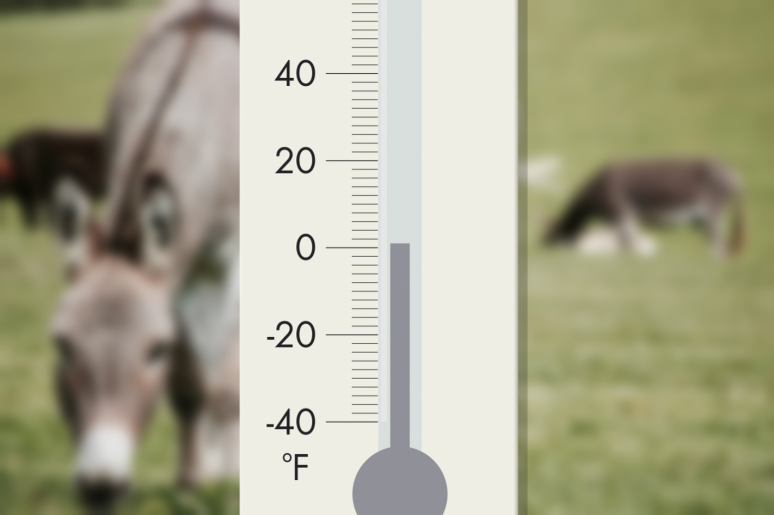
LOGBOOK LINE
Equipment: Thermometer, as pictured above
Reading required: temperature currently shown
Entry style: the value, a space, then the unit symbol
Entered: 1 °F
